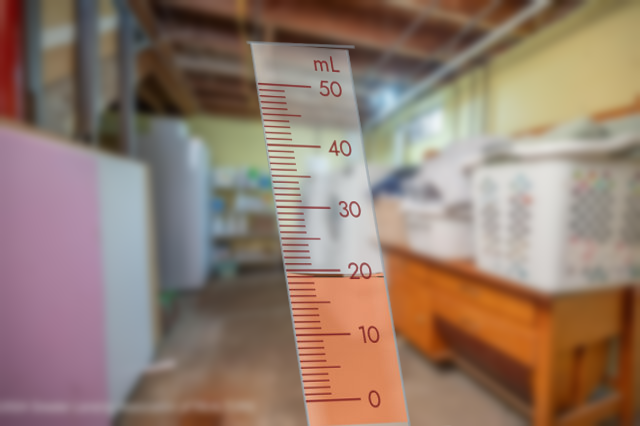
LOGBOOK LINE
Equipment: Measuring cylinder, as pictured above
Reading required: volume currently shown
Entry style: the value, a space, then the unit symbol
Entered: 19 mL
